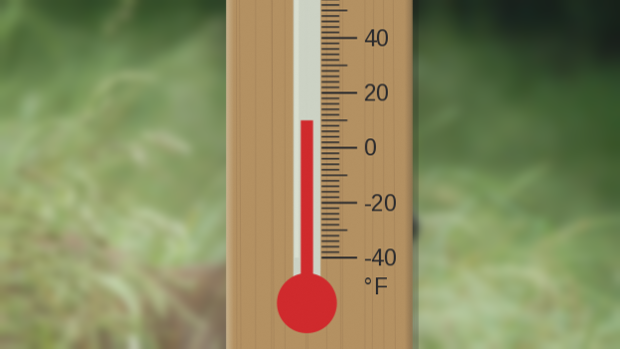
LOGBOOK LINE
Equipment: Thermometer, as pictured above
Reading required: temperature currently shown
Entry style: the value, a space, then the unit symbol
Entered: 10 °F
